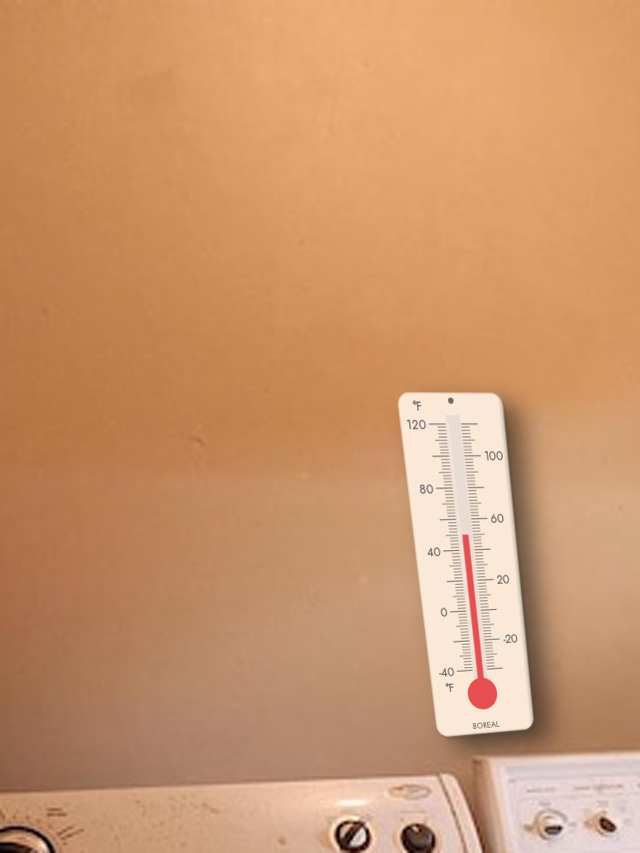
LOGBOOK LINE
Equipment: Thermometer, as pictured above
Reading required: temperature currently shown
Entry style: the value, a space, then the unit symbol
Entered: 50 °F
